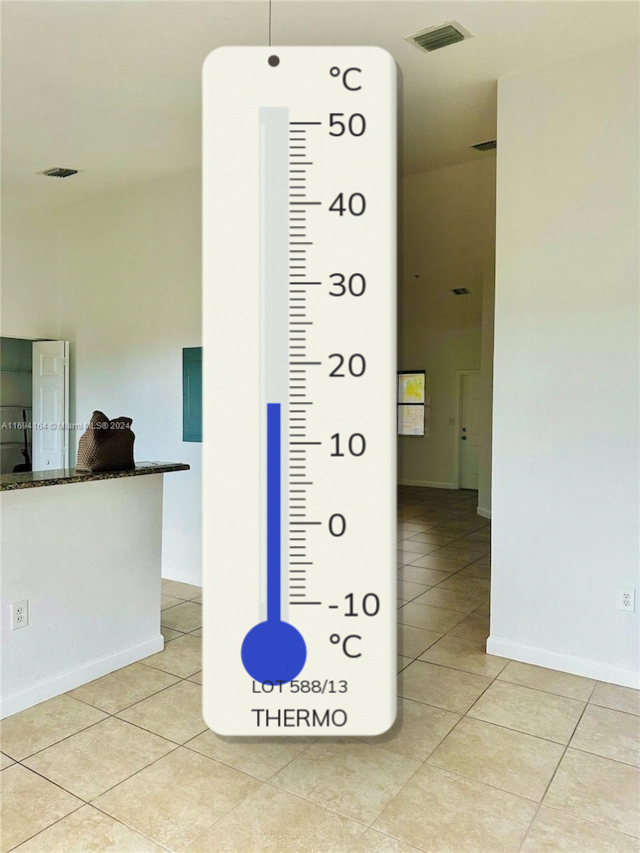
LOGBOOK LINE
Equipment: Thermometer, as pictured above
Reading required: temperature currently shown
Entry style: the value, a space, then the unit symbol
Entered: 15 °C
